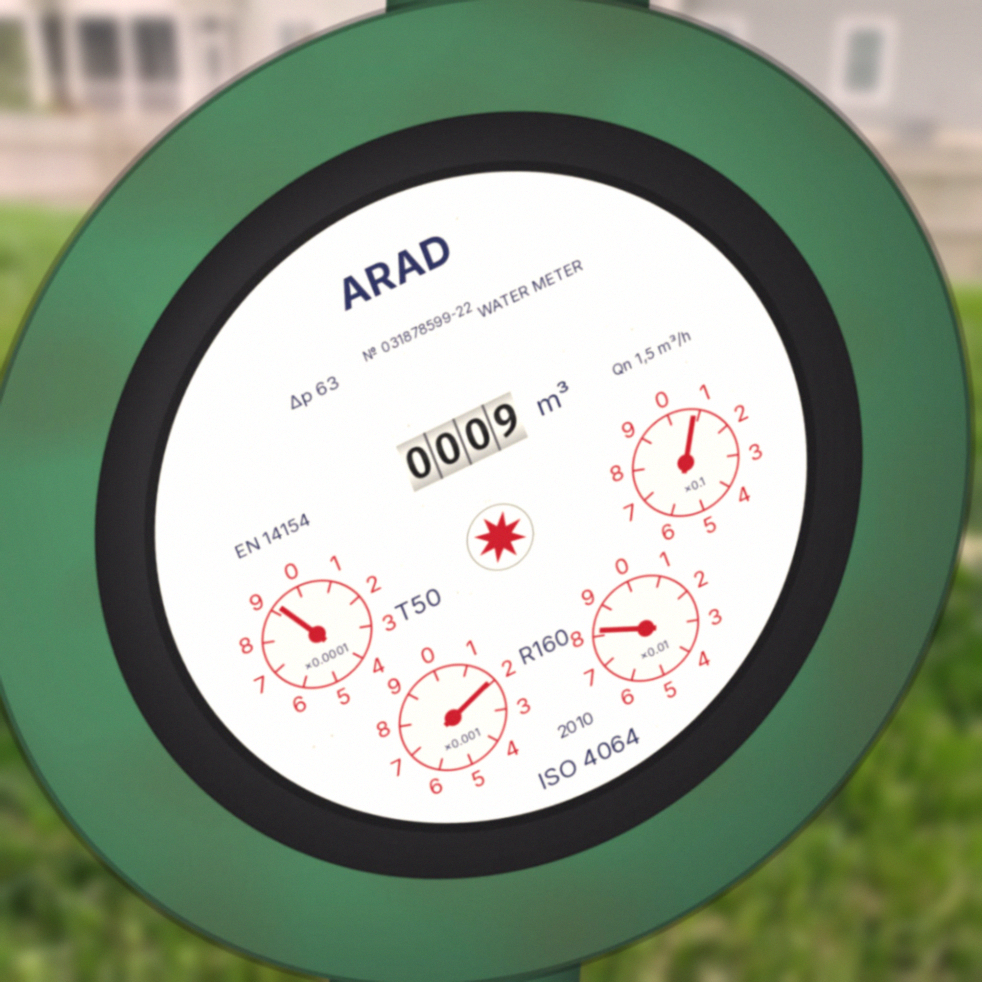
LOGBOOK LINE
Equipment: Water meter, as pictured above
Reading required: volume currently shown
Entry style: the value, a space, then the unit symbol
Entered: 9.0819 m³
